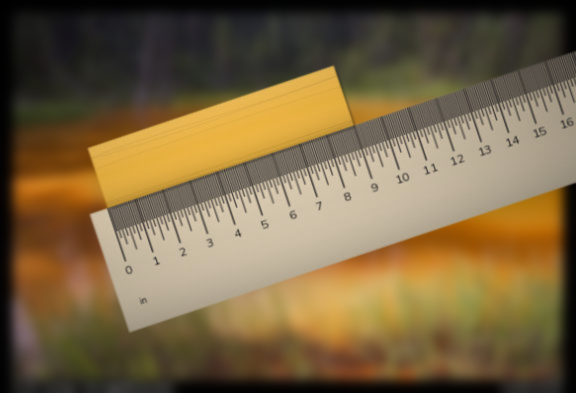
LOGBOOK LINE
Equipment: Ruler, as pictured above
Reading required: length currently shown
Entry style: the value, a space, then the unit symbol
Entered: 9 in
